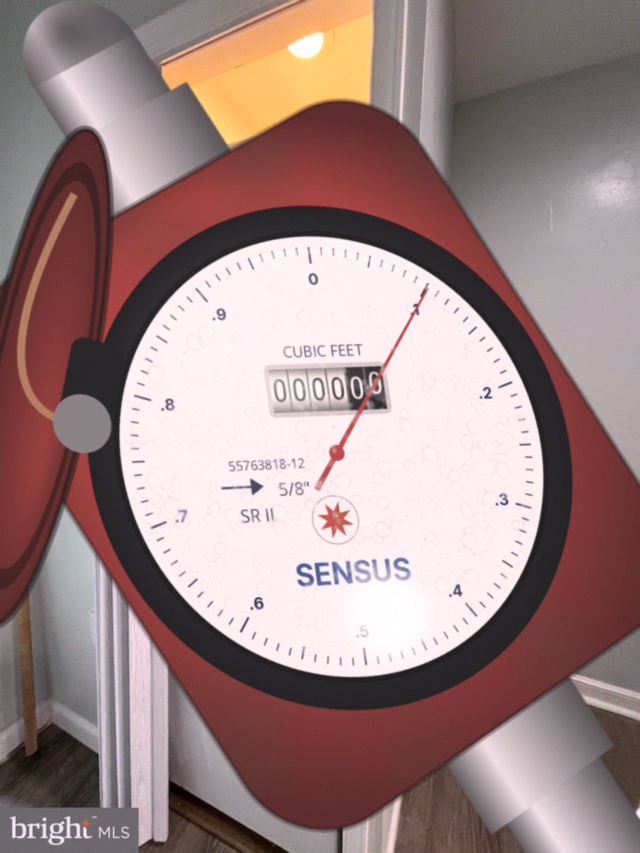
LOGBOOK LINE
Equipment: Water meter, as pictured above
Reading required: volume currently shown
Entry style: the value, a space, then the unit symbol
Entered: 0.10 ft³
